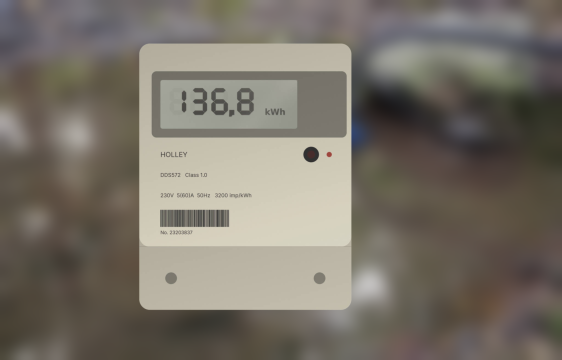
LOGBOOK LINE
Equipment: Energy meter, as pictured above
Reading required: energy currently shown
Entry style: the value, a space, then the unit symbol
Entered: 136.8 kWh
